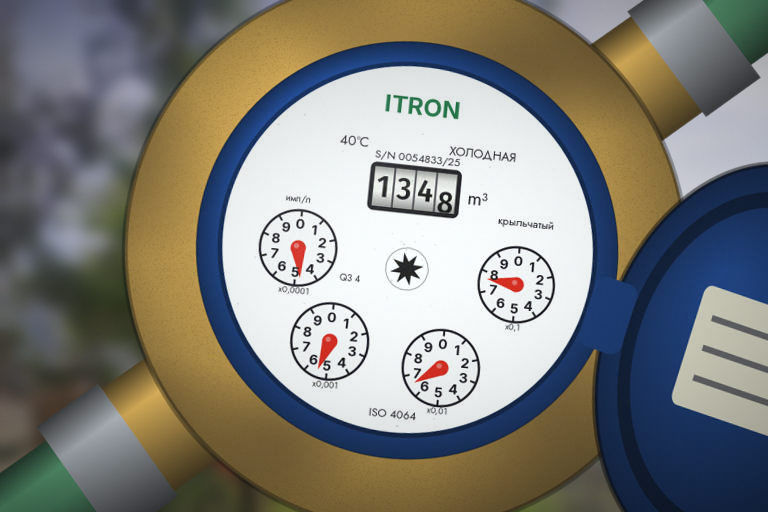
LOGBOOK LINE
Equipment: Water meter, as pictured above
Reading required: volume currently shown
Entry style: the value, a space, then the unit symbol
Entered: 1347.7654 m³
